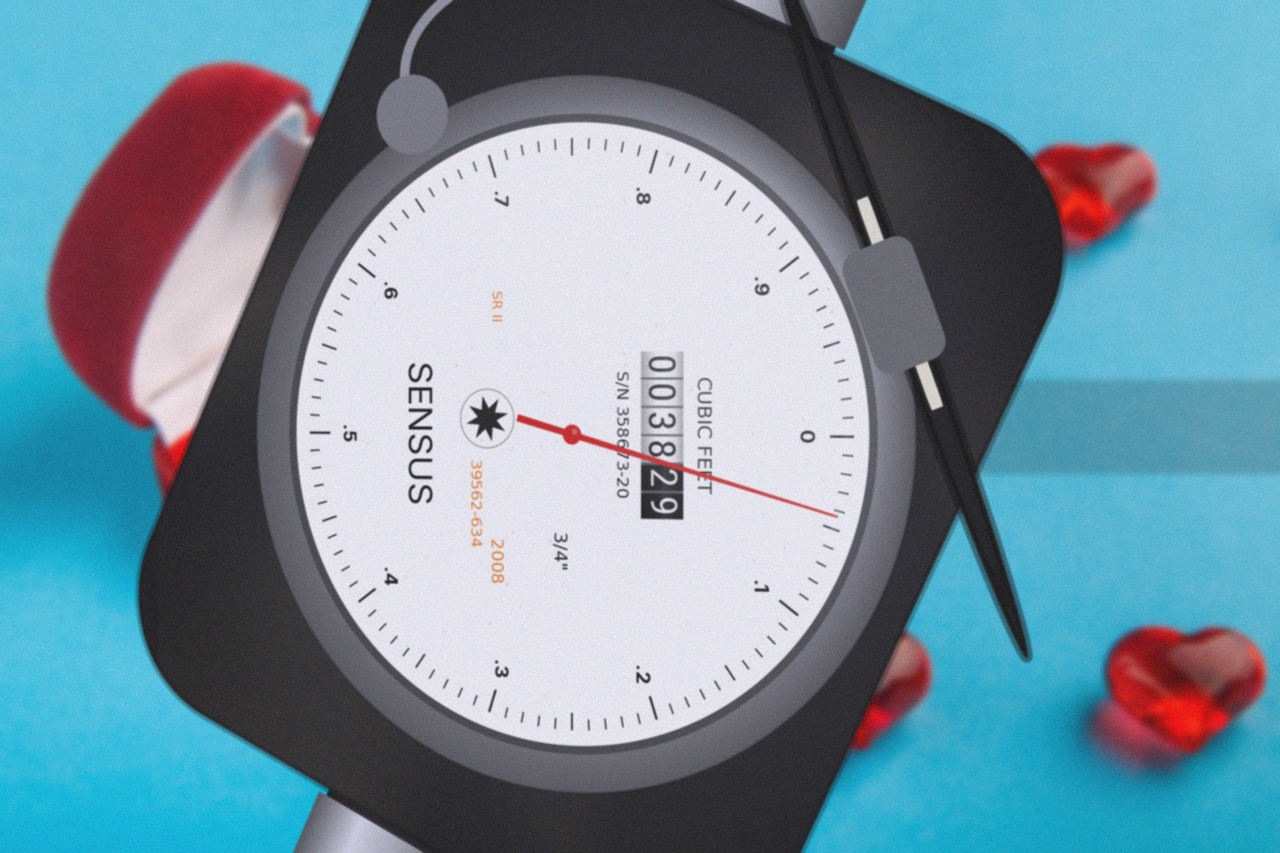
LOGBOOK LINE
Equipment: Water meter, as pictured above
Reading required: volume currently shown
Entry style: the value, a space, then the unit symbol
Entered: 3829.04 ft³
